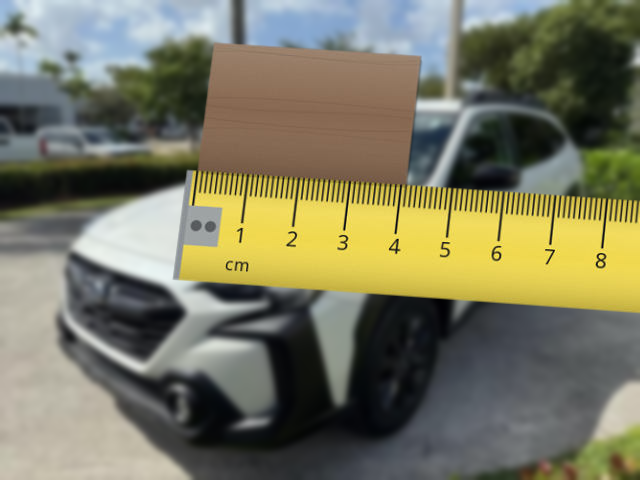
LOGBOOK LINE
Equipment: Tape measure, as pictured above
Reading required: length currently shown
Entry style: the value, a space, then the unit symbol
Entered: 4.1 cm
